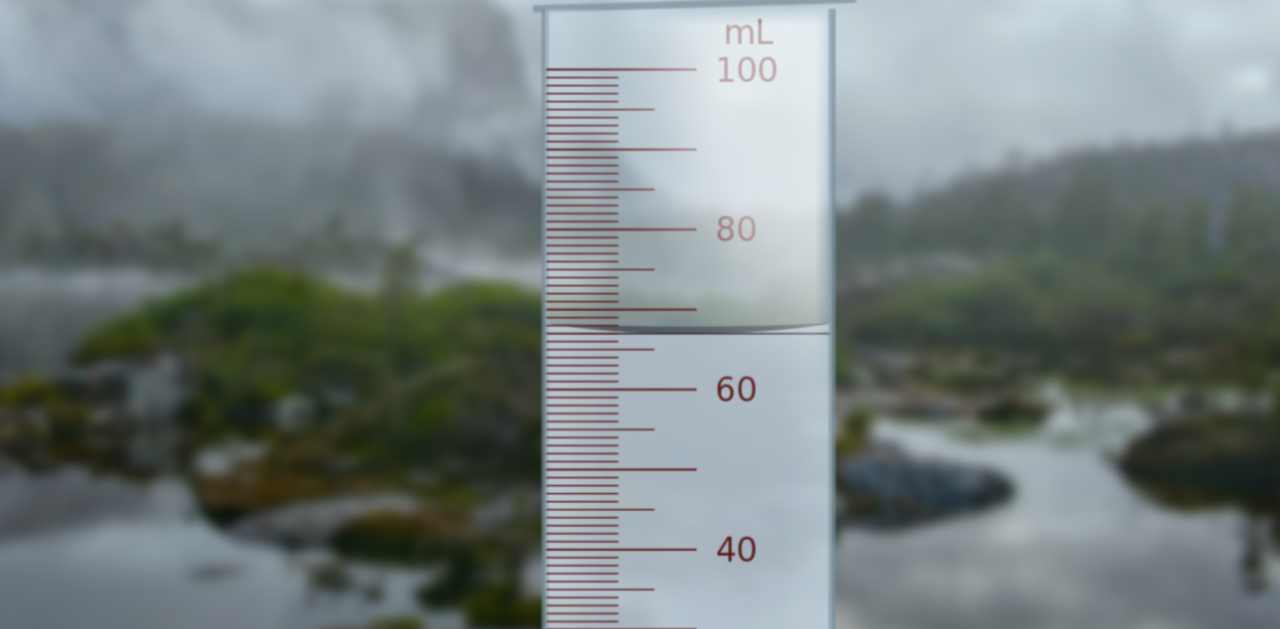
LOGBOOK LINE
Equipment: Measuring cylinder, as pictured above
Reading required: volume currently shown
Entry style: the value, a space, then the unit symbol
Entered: 67 mL
